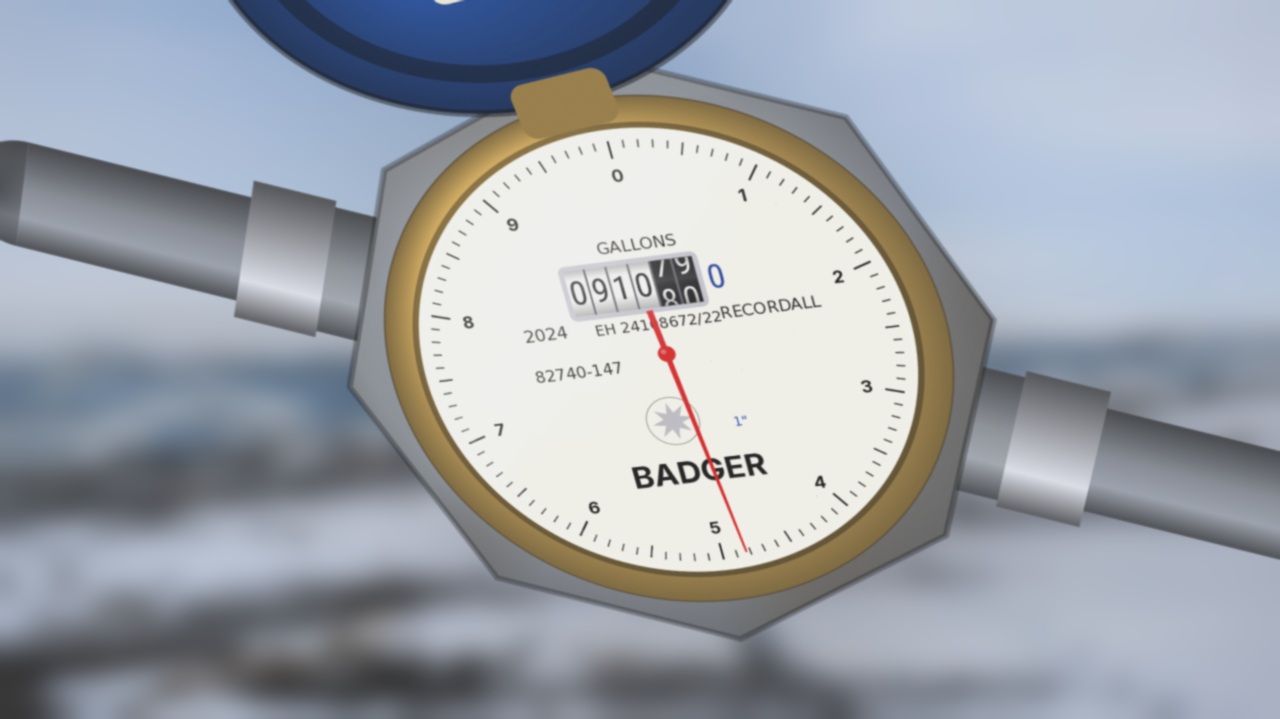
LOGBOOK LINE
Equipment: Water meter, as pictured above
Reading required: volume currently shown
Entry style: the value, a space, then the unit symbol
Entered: 910794.8 gal
